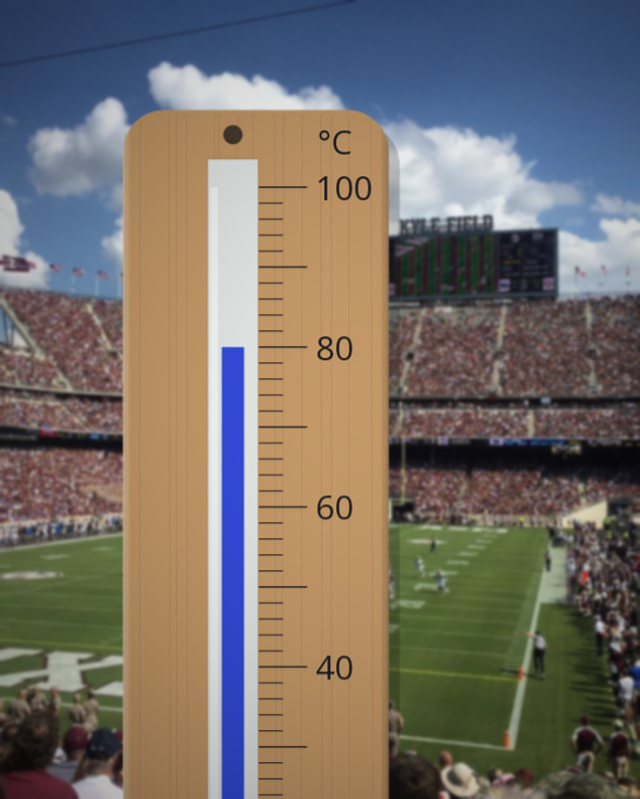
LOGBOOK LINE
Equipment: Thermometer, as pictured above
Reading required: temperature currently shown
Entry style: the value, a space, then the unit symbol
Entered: 80 °C
